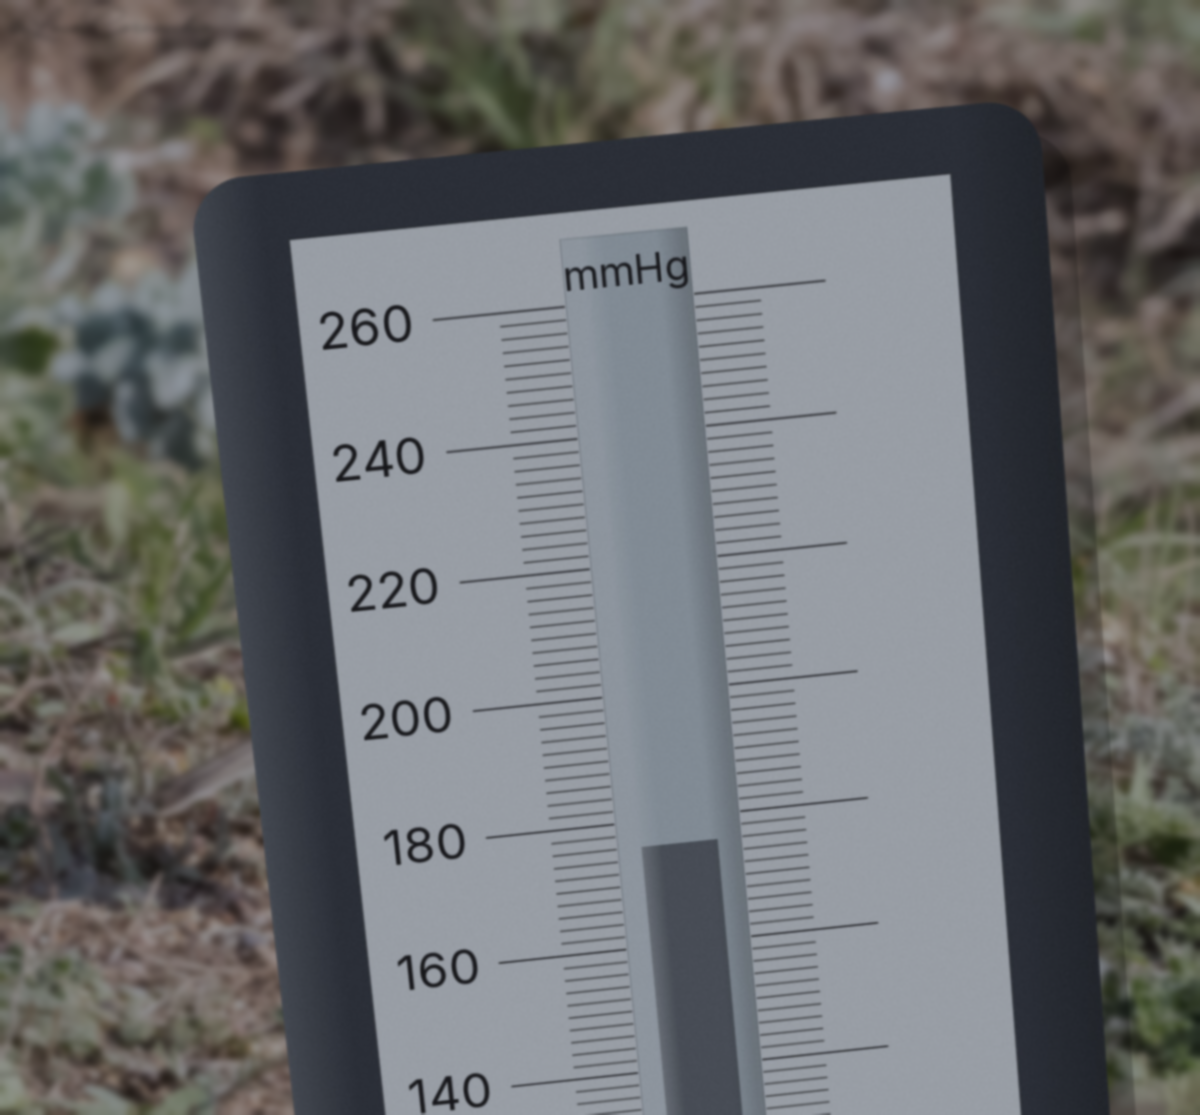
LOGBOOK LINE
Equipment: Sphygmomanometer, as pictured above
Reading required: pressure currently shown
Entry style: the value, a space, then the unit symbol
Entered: 176 mmHg
